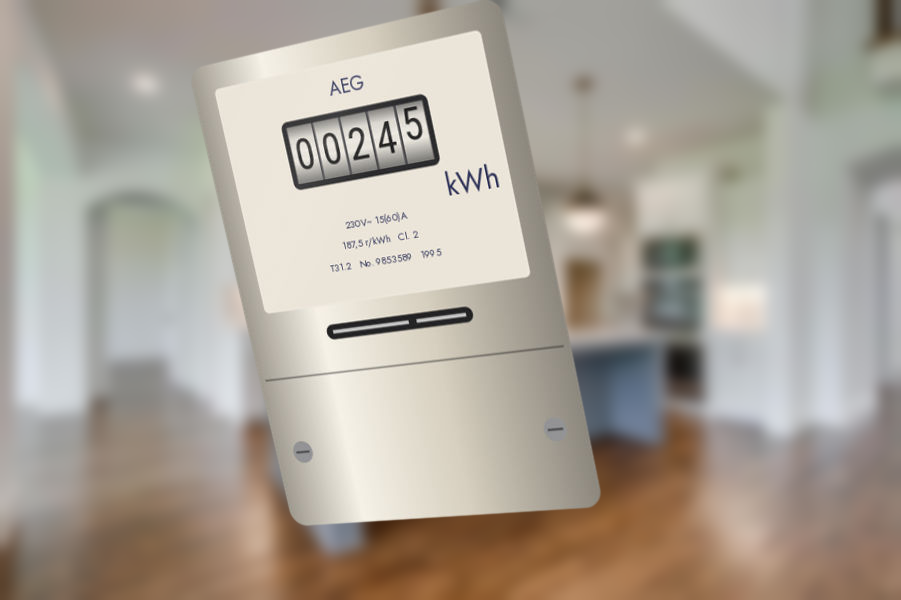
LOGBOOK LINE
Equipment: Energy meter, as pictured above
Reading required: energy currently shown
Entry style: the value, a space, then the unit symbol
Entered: 245 kWh
